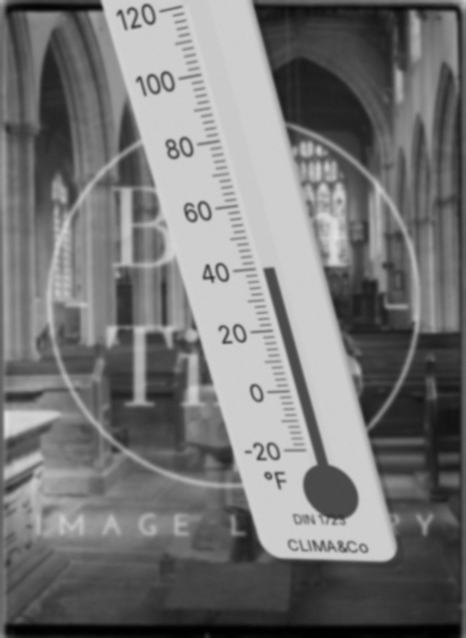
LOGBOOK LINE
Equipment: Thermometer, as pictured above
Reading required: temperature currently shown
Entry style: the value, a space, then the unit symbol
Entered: 40 °F
